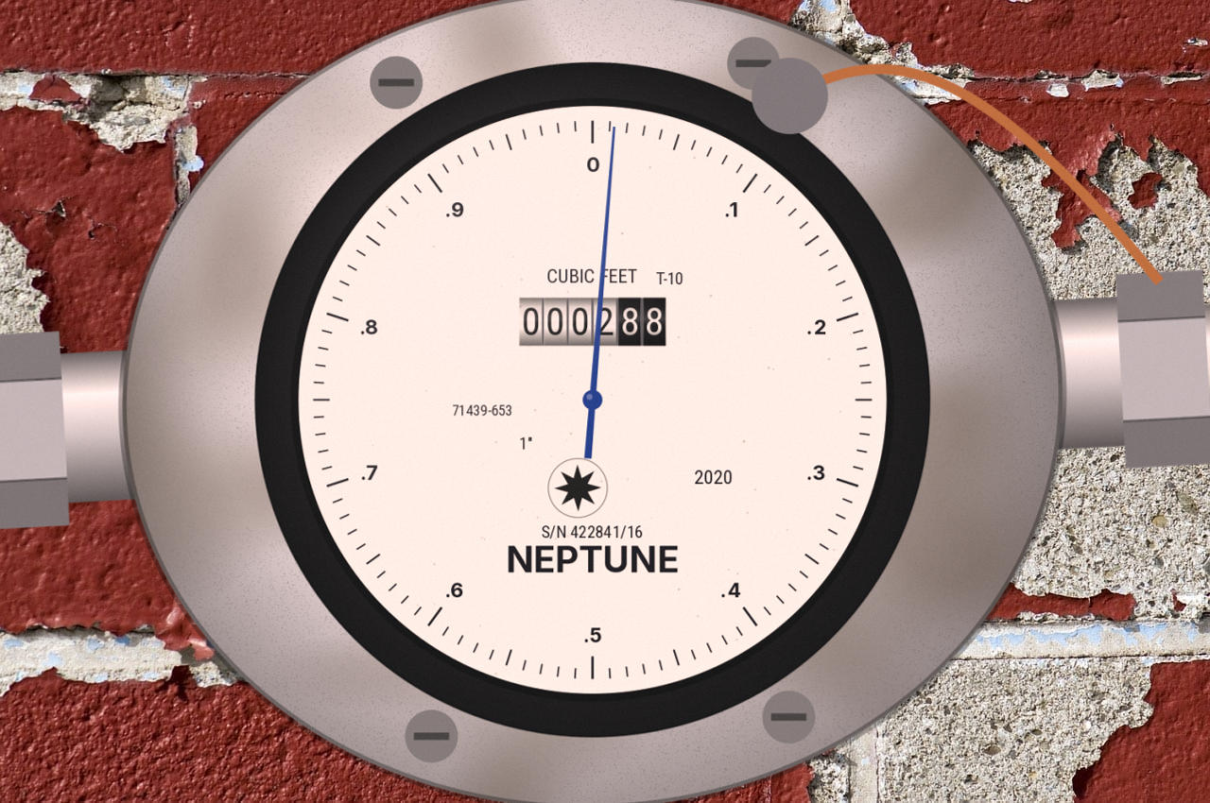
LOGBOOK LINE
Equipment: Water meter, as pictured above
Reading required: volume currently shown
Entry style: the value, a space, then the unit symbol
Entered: 288.01 ft³
